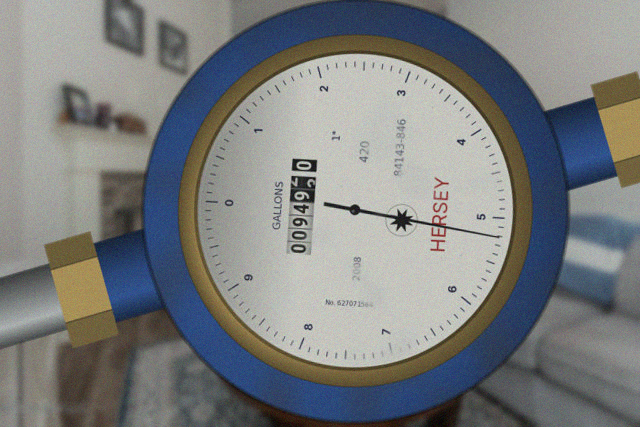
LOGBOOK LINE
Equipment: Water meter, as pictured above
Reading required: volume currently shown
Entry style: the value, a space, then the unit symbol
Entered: 94925.2 gal
